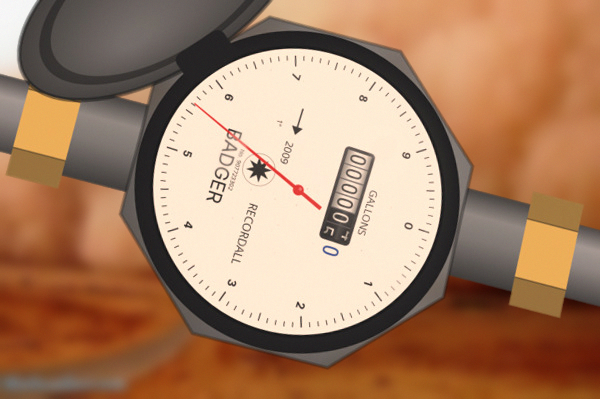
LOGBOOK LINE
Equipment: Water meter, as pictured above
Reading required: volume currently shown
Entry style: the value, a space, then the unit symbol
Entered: 45.6 gal
